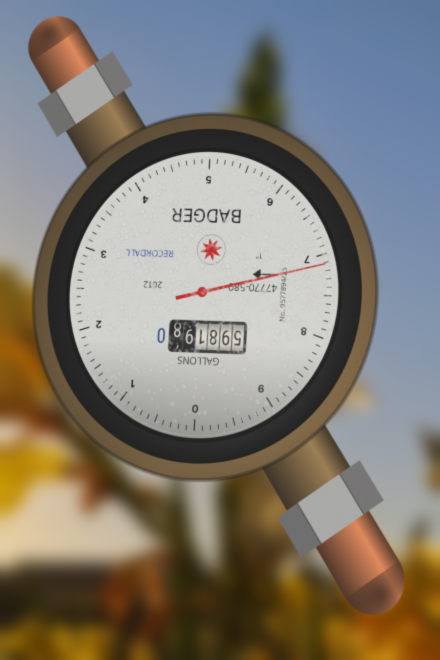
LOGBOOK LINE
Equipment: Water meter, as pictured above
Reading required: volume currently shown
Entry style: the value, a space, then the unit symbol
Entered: 5981977.1 gal
